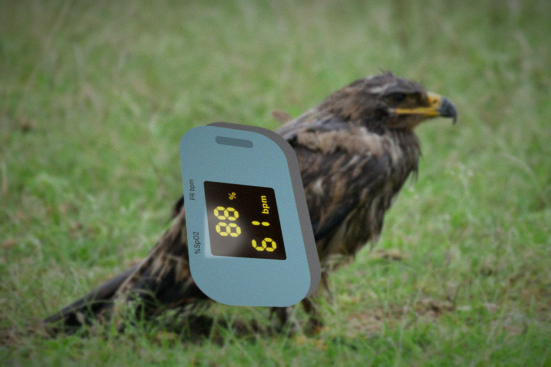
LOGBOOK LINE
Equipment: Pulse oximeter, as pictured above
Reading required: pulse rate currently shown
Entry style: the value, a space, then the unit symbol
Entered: 61 bpm
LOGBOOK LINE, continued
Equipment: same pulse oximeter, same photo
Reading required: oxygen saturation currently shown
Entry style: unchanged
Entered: 88 %
